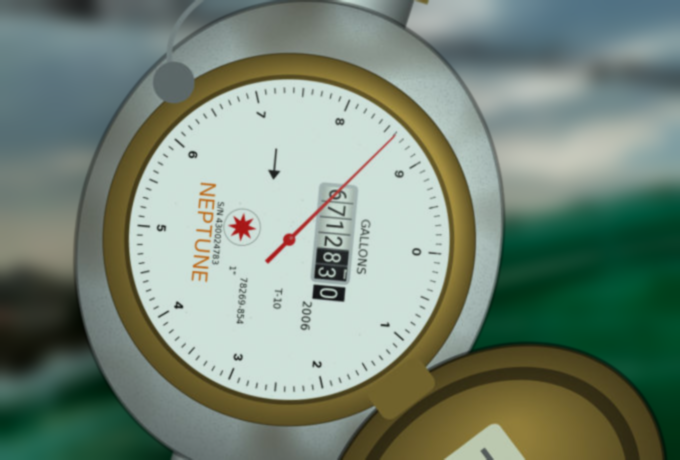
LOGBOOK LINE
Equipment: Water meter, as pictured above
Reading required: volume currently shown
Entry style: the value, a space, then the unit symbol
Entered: 6712828.6 gal
